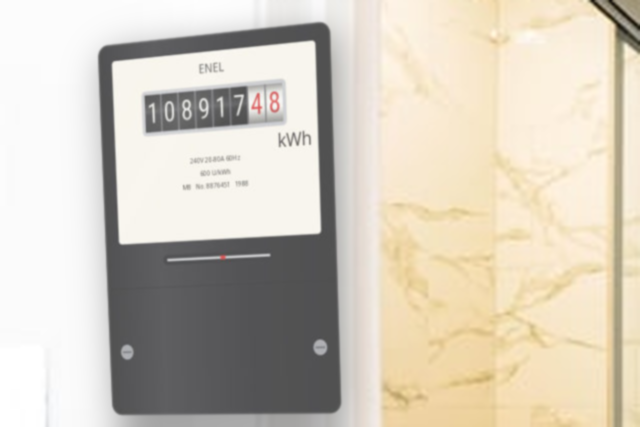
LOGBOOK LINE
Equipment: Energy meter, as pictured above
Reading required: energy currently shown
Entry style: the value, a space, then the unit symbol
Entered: 108917.48 kWh
